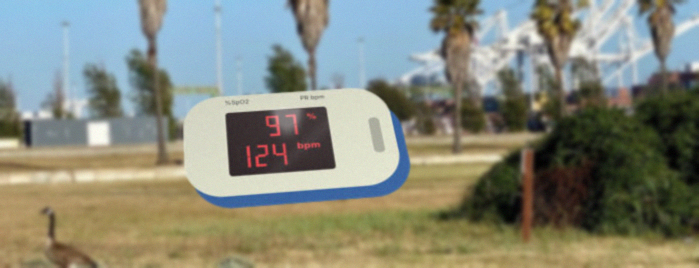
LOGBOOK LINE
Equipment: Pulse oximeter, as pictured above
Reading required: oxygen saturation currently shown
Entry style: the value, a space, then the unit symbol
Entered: 97 %
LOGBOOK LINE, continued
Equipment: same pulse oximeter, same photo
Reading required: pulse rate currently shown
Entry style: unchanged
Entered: 124 bpm
